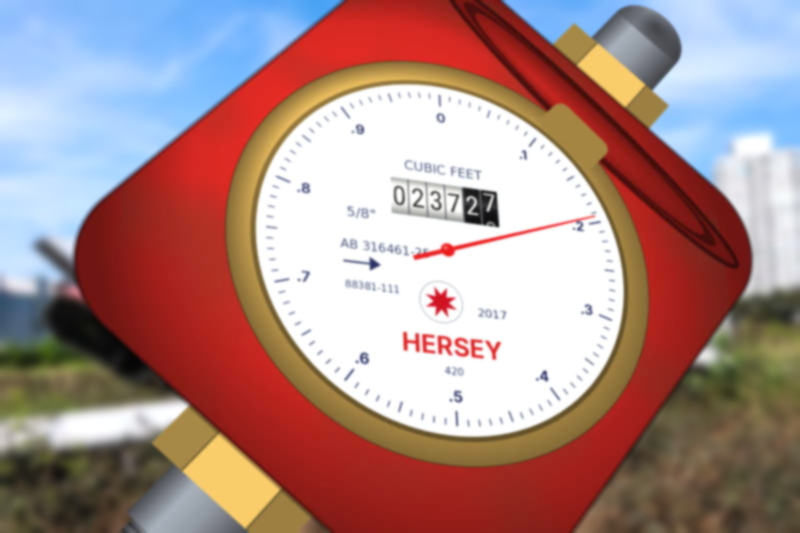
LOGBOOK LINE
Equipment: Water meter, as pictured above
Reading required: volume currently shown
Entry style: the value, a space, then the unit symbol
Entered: 23727.19 ft³
